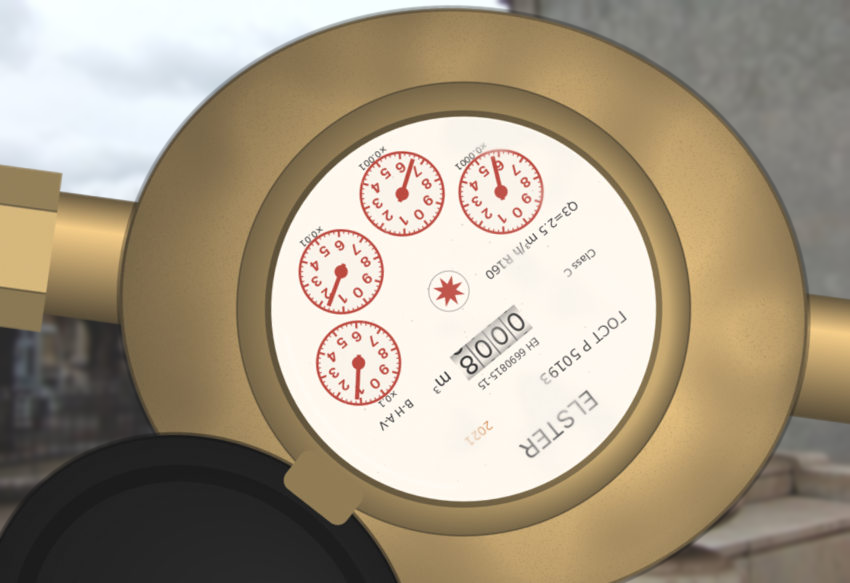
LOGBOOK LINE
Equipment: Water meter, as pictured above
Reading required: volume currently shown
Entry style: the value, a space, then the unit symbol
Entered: 8.1165 m³
